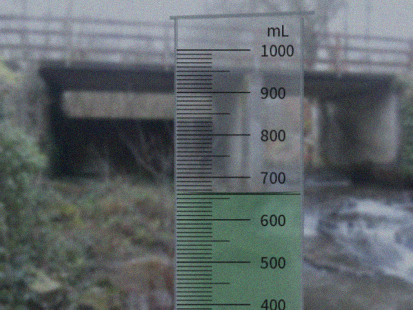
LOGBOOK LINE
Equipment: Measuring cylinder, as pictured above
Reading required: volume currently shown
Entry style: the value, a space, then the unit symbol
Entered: 660 mL
